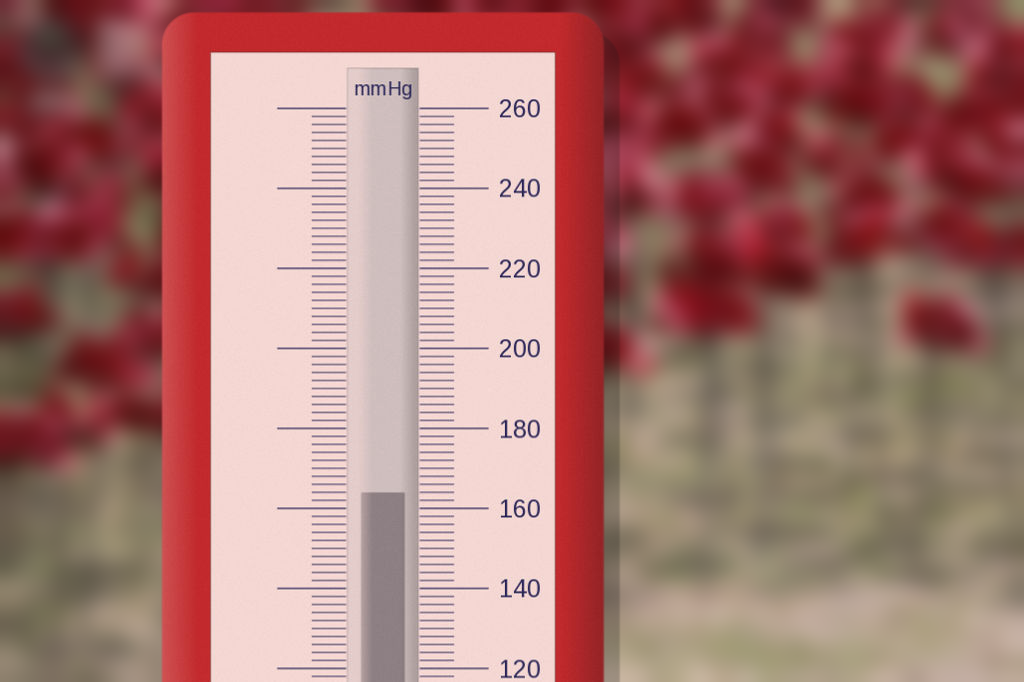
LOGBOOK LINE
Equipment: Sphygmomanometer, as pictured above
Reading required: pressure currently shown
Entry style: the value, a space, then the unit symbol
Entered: 164 mmHg
